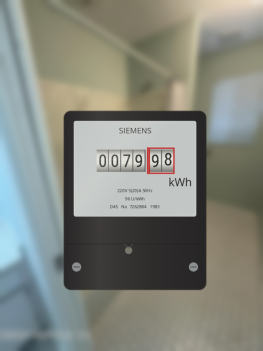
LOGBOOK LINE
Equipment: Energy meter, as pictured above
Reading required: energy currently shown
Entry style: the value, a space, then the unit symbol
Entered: 79.98 kWh
